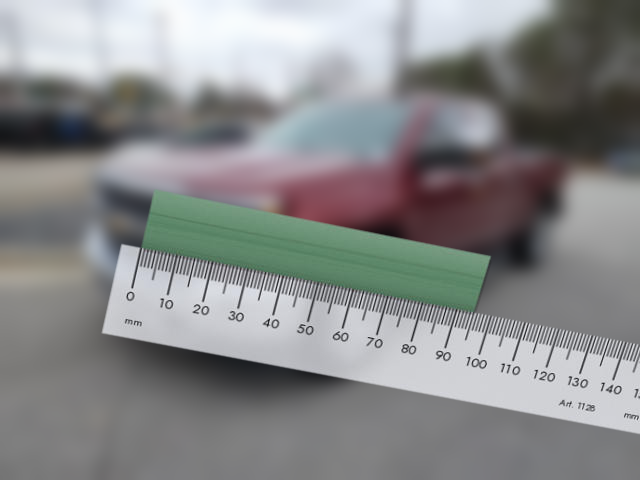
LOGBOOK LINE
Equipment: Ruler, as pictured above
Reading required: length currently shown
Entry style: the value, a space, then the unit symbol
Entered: 95 mm
